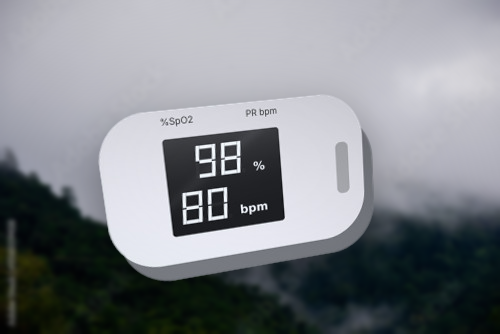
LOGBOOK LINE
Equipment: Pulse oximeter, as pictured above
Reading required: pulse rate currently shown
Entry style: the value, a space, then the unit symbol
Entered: 80 bpm
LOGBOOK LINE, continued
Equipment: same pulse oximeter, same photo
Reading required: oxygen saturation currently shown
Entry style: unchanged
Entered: 98 %
